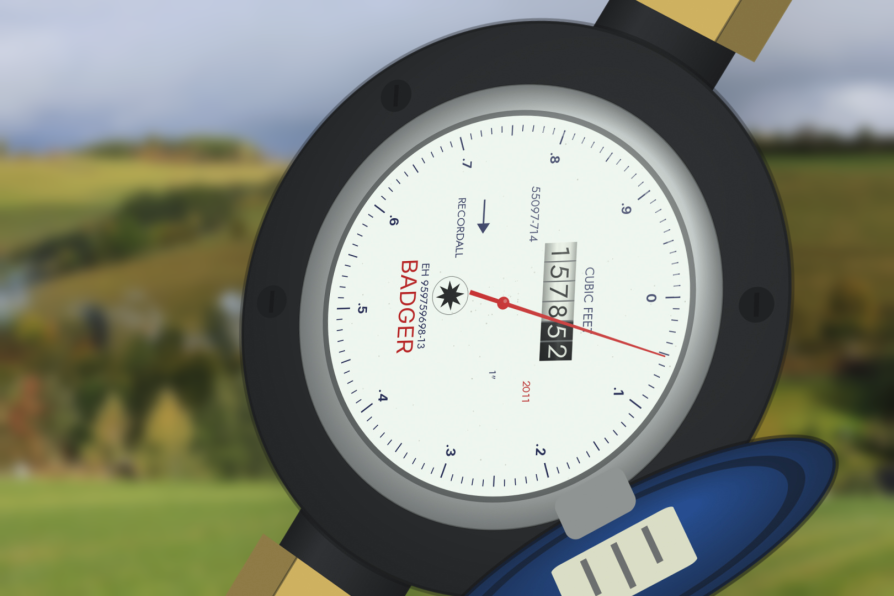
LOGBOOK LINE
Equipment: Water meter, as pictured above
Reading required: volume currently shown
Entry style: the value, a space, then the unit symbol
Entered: 157852.05 ft³
